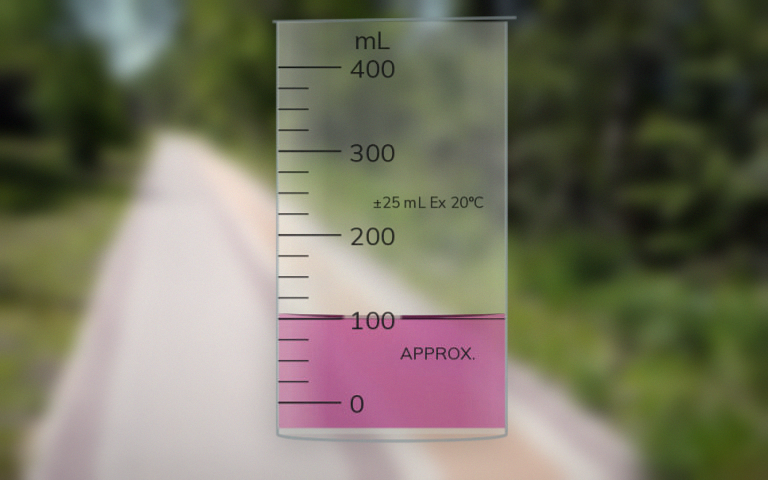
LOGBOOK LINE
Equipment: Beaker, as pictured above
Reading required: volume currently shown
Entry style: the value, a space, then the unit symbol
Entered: 100 mL
